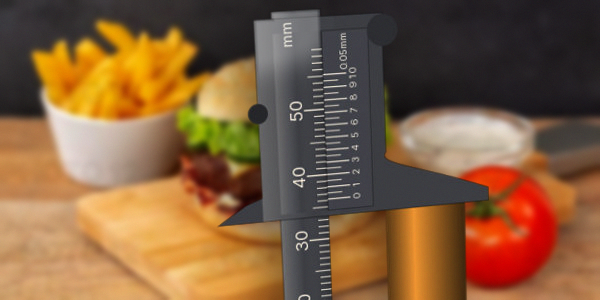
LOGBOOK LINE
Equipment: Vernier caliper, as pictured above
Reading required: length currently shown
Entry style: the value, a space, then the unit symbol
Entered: 36.2 mm
